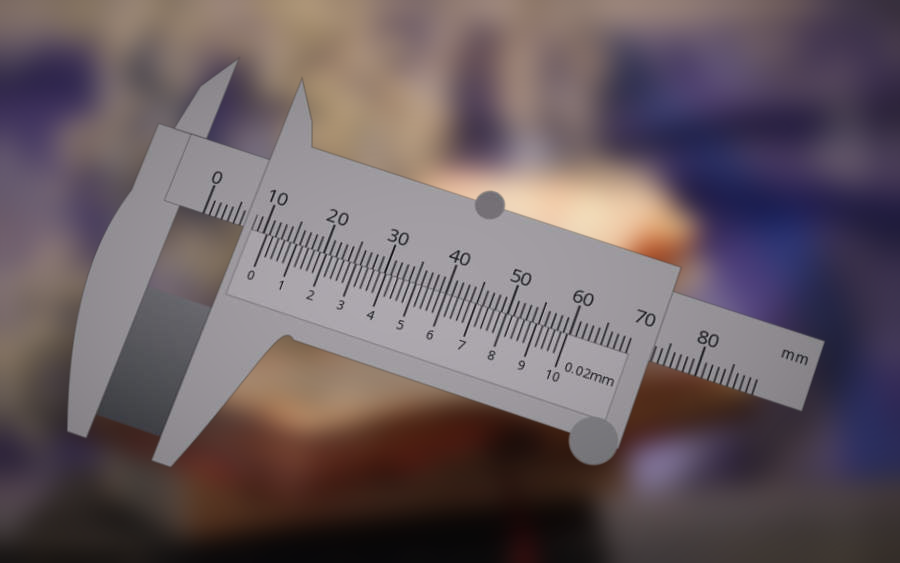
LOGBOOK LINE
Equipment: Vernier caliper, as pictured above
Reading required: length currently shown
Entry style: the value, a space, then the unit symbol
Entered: 10.6 mm
